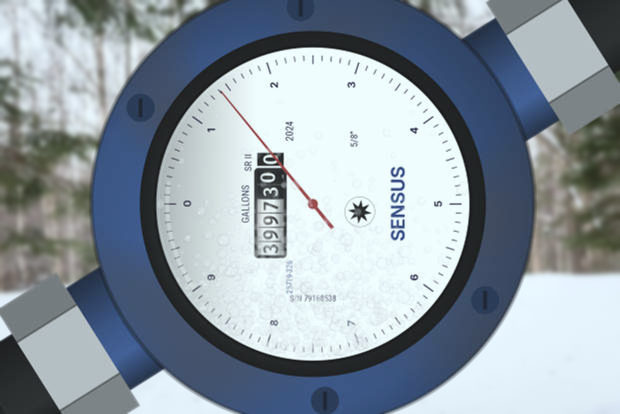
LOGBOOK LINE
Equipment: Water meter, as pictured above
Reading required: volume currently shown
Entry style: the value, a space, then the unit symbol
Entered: 3997301.4 gal
